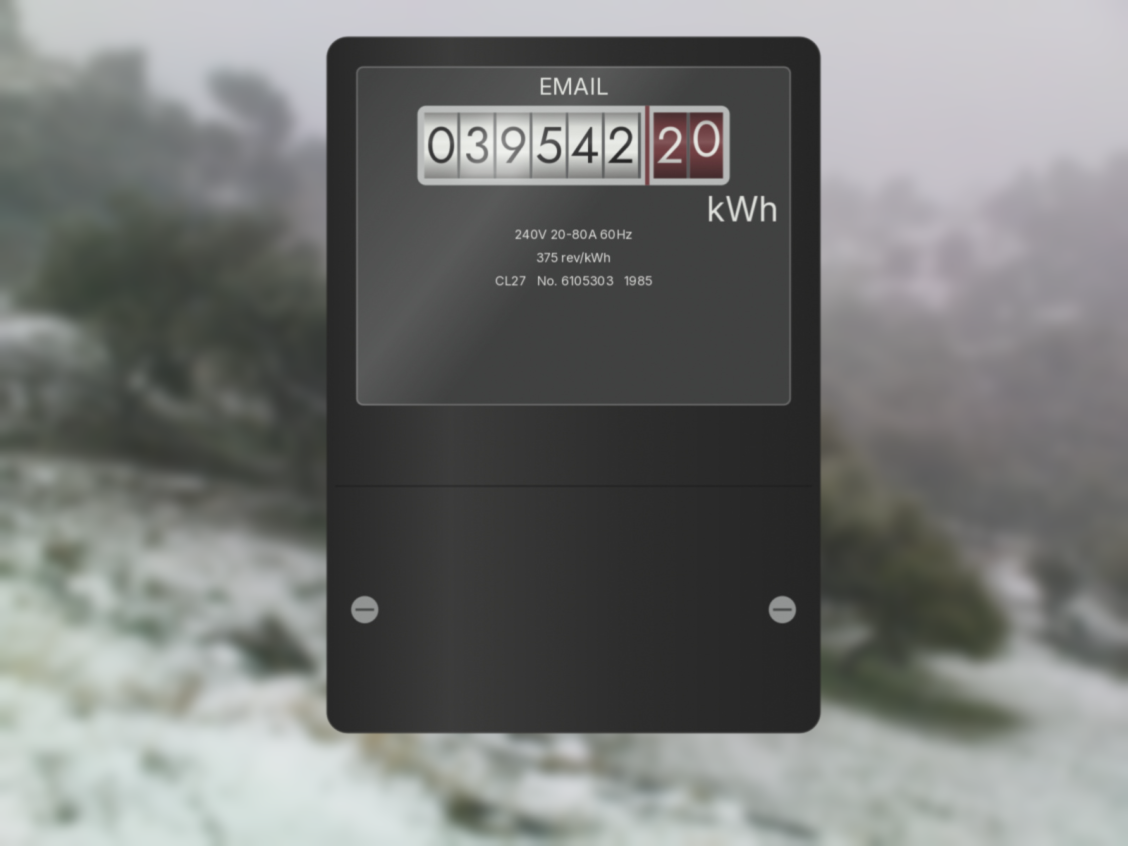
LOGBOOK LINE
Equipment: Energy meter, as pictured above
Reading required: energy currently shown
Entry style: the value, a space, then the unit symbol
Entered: 39542.20 kWh
